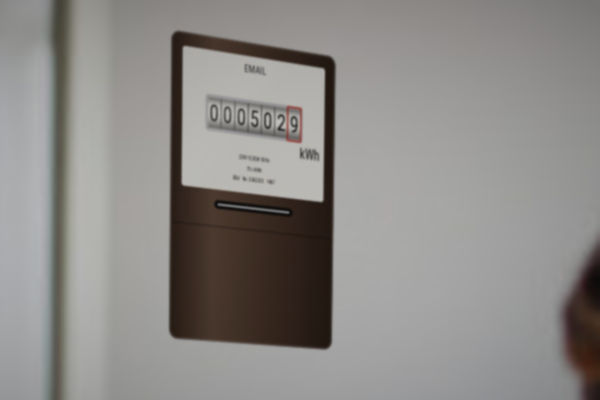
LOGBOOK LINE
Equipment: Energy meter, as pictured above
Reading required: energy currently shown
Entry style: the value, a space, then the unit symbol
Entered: 502.9 kWh
